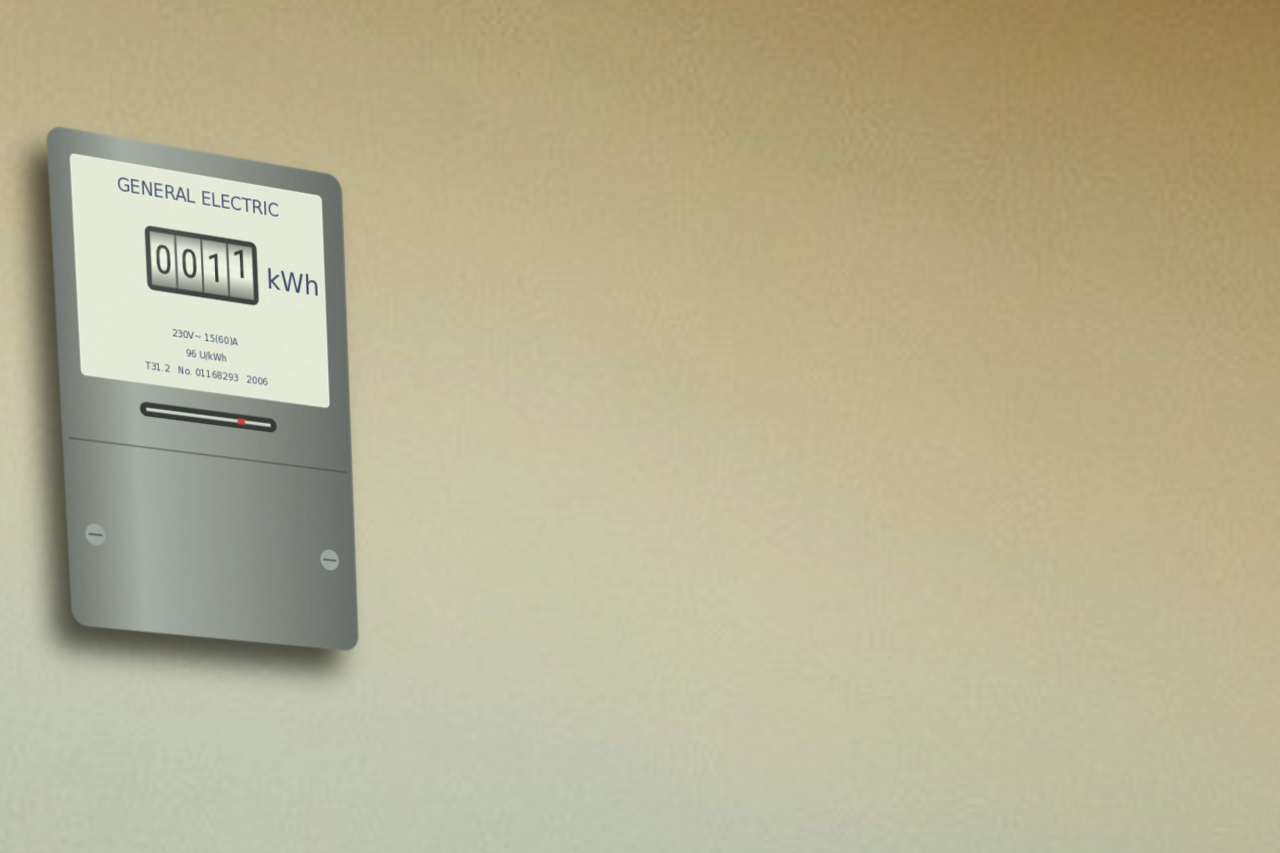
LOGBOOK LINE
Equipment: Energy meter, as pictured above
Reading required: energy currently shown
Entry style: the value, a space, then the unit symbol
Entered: 11 kWh
